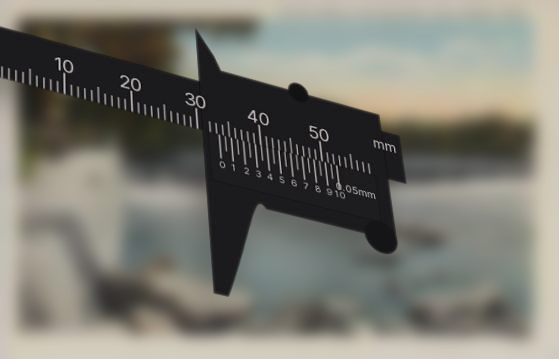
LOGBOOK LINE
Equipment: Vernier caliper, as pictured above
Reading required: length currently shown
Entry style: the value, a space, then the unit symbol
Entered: 33.4 mm
